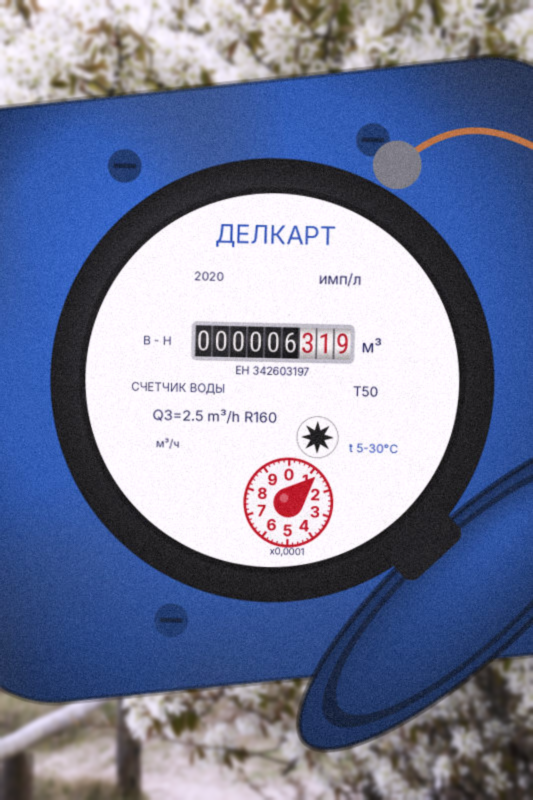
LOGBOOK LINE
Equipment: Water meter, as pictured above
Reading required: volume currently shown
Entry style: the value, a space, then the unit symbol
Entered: 6.3191 m³
